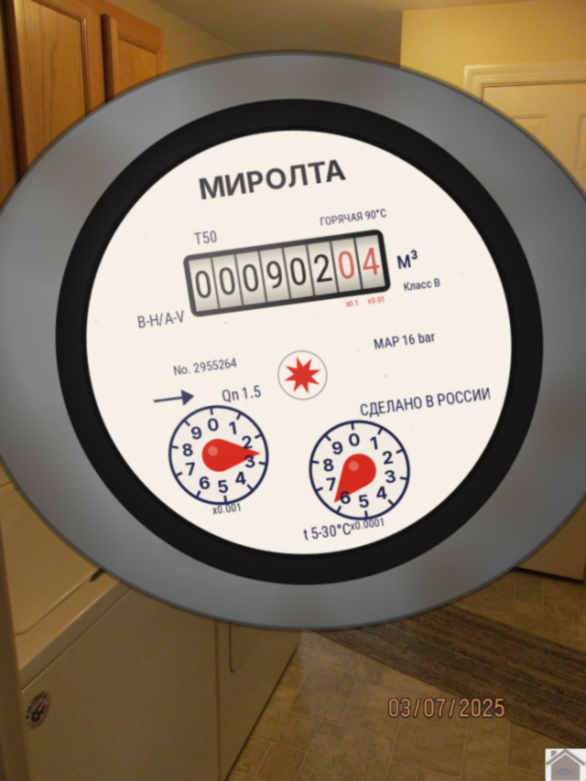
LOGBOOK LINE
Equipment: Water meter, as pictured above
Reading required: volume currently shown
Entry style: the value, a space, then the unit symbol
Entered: 902.0426 m³
